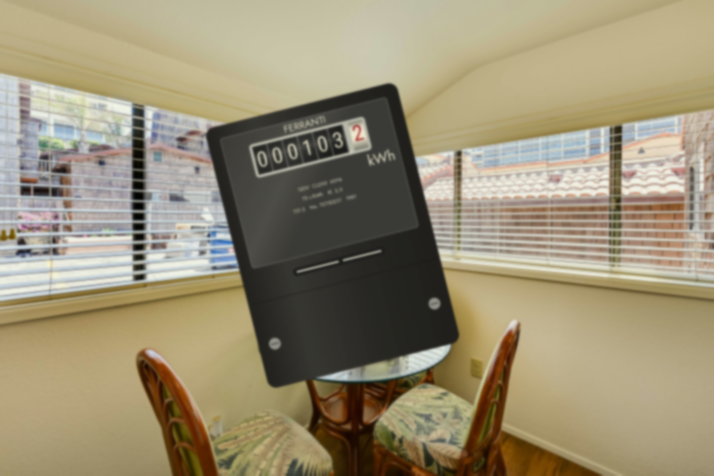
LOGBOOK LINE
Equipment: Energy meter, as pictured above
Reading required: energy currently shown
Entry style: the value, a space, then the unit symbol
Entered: 103.2 kWh
